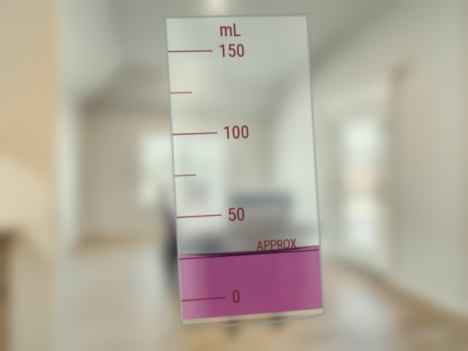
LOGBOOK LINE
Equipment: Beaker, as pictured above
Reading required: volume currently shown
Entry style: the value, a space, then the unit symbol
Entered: 25 mL
